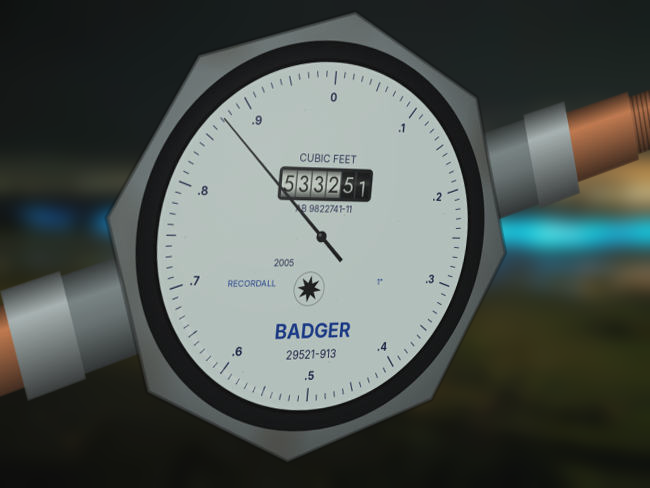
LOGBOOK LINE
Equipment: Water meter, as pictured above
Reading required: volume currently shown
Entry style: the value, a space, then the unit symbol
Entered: 533250.87 ft³
